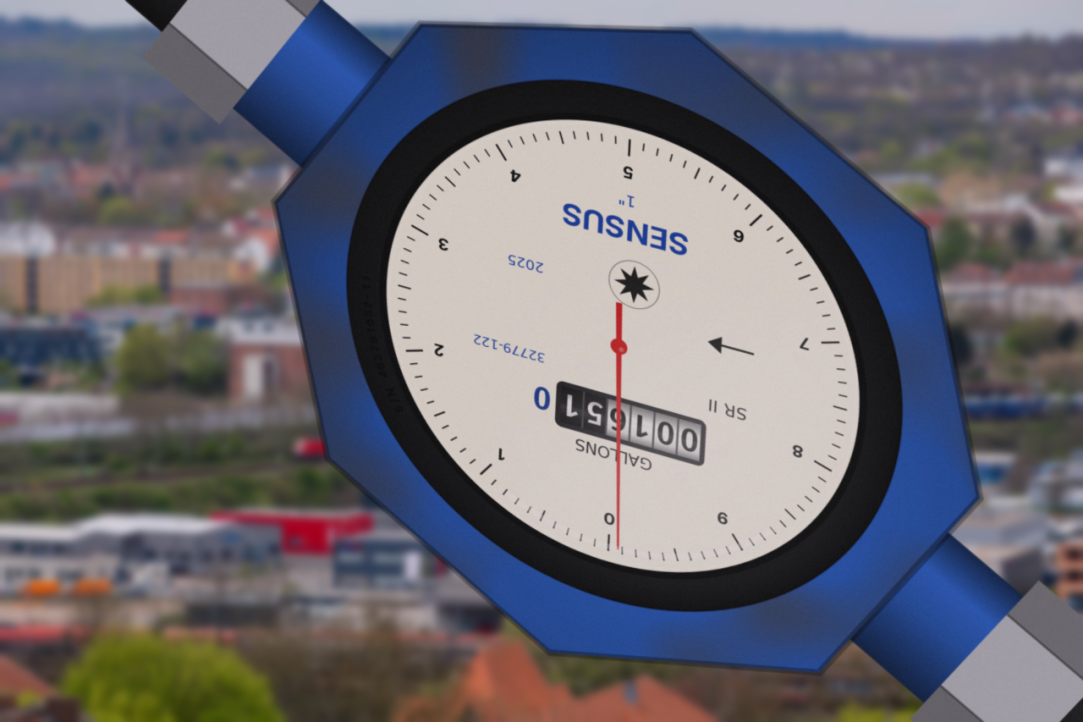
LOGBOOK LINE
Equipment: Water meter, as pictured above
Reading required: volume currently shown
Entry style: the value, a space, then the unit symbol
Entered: 16509.9 gal
